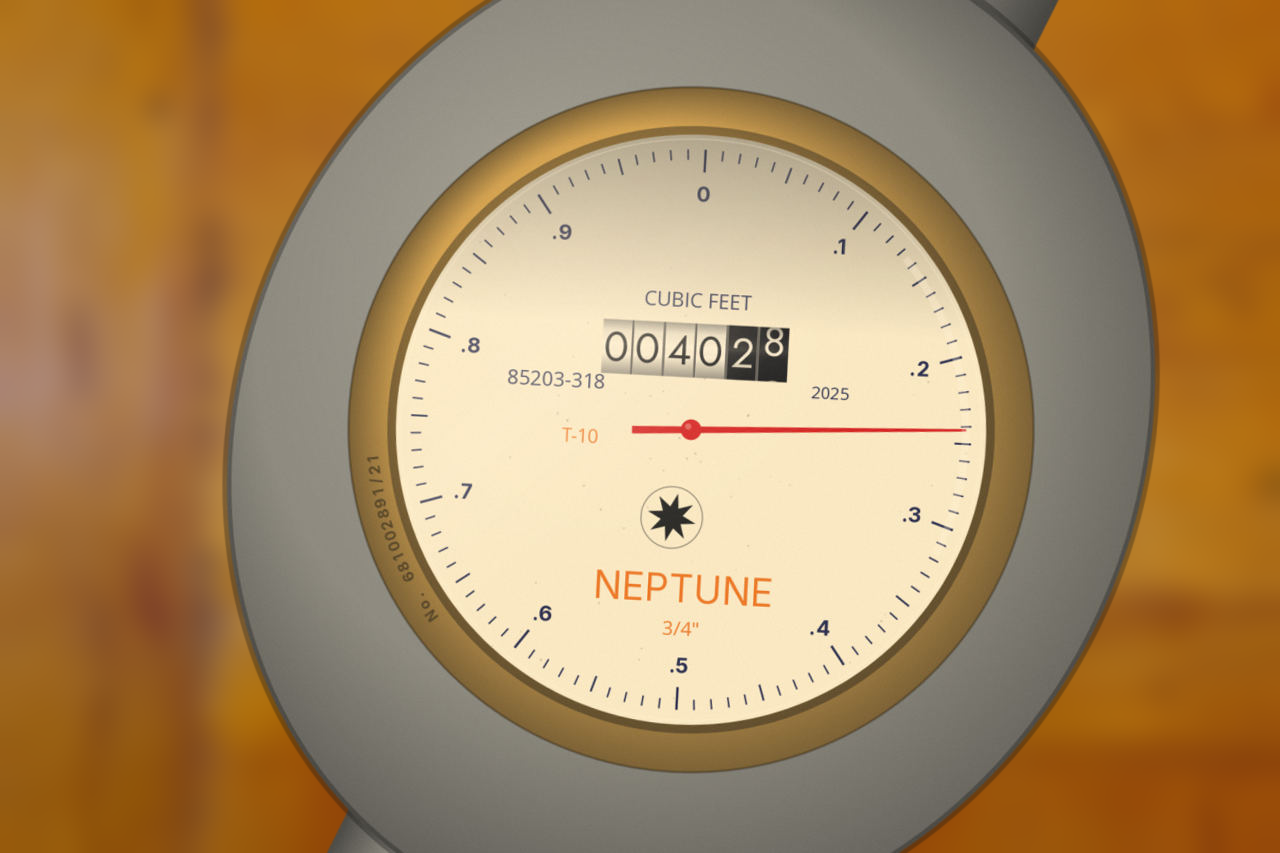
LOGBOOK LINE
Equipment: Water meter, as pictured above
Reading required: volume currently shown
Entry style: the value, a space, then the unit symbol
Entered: 4028.24 ft³
